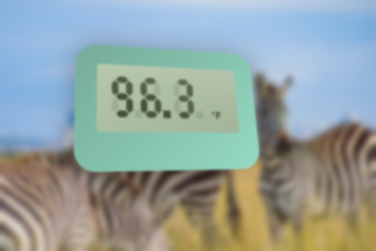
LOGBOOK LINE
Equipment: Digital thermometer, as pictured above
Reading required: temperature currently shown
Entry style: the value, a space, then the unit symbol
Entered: 96.3 °F
